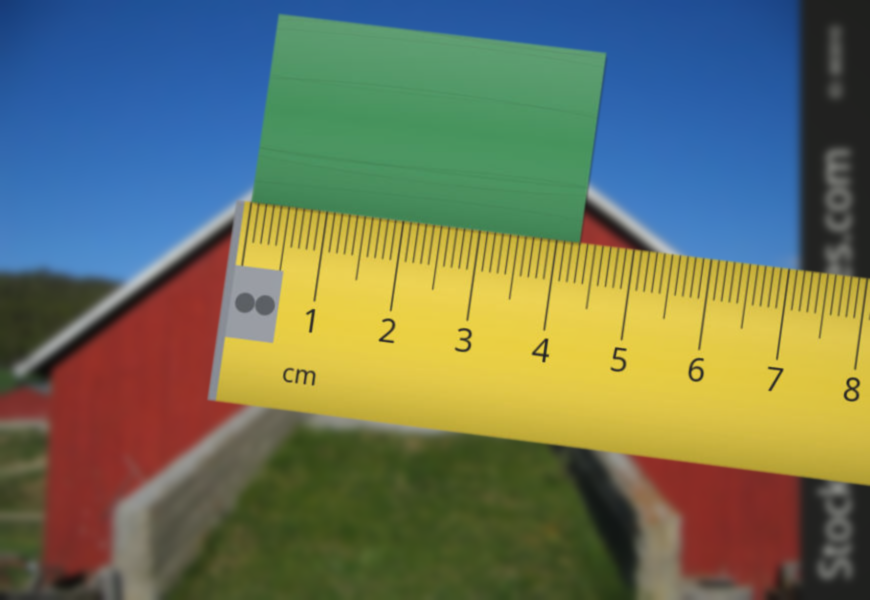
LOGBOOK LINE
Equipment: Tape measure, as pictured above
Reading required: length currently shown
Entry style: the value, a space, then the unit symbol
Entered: 4.3 cm
